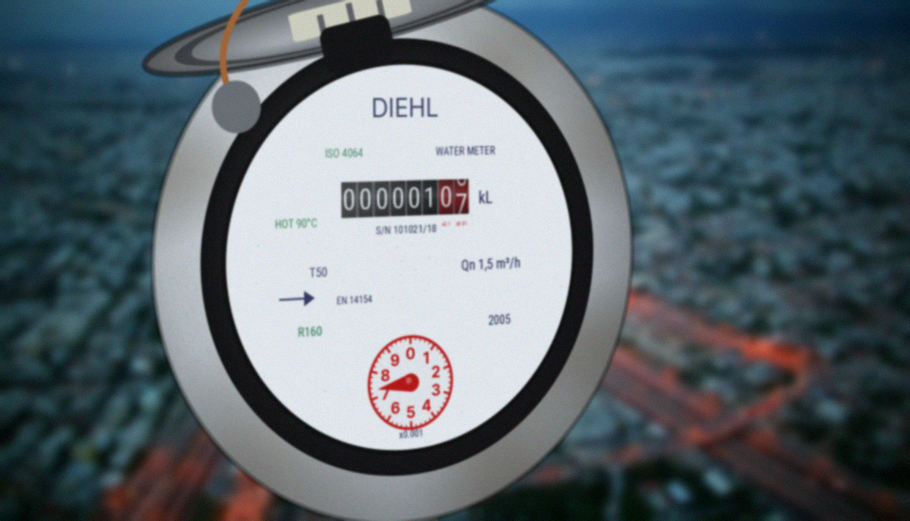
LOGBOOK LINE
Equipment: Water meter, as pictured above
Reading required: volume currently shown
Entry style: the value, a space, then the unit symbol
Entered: 1.067 kL
